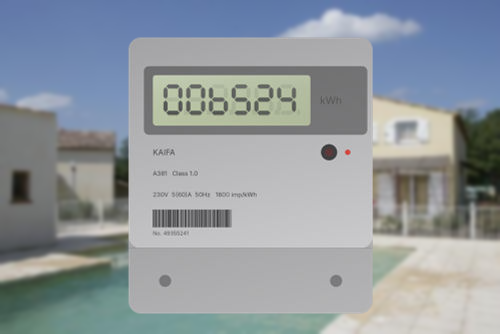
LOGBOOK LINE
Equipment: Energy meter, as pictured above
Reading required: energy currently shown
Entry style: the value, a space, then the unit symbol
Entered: 6524 kWh
